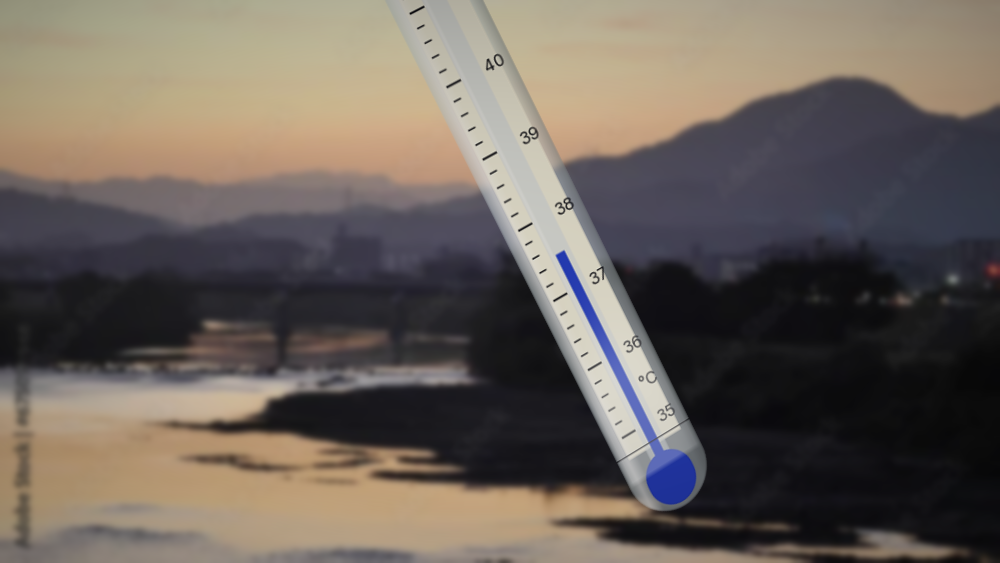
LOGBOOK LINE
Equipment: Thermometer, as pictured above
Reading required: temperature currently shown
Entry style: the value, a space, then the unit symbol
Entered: 37.5 °C
